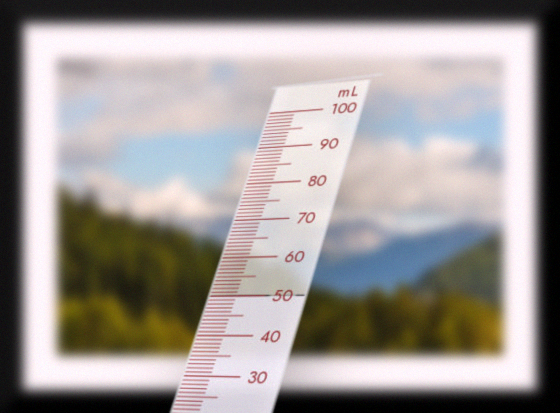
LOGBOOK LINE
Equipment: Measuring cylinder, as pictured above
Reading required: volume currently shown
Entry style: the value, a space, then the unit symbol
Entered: 50 mL
